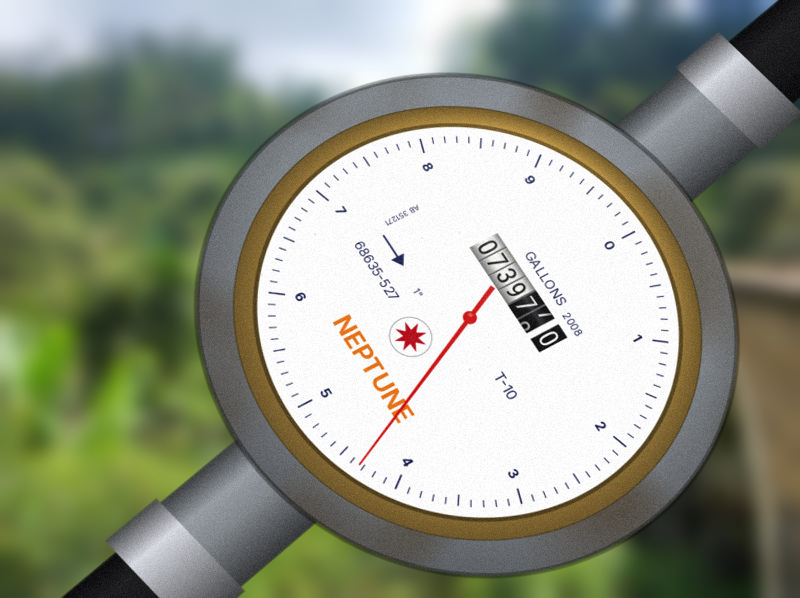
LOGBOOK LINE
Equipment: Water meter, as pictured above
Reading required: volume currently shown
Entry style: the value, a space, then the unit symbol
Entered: 739774.3 gal
